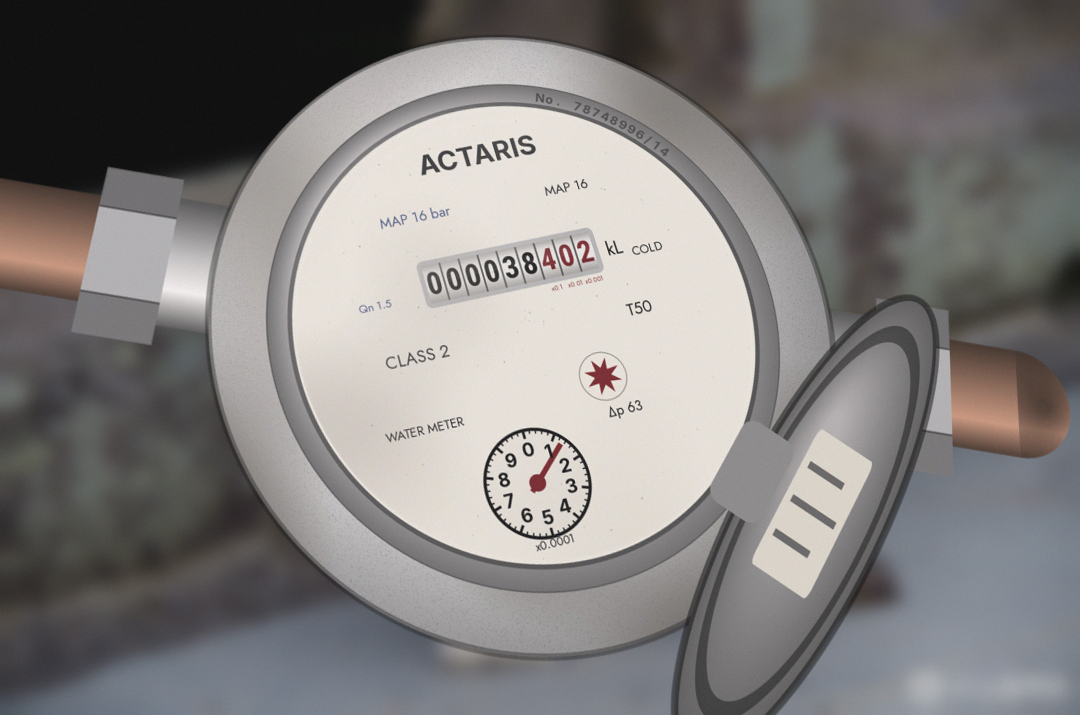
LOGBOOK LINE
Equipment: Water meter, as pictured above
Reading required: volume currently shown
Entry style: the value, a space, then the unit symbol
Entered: 38.4021 kL
